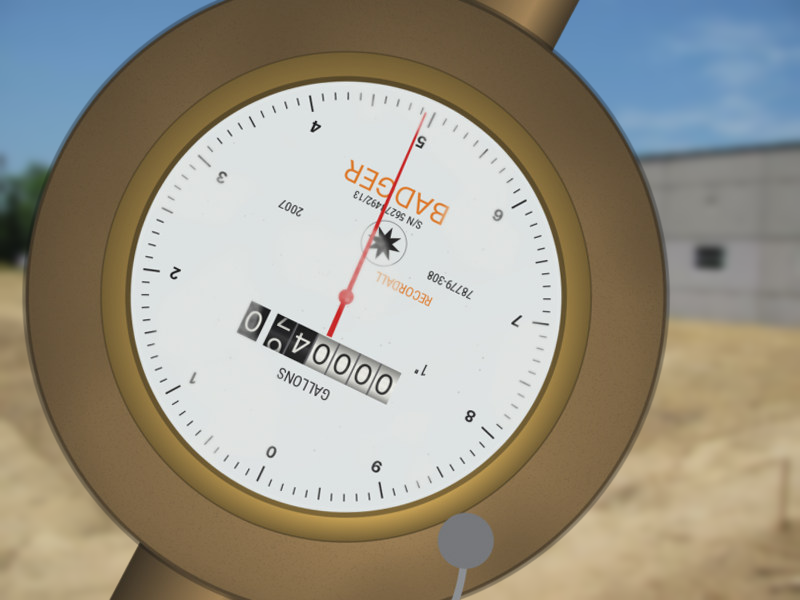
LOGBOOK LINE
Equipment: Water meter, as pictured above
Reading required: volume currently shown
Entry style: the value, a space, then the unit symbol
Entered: 464.9 gal
